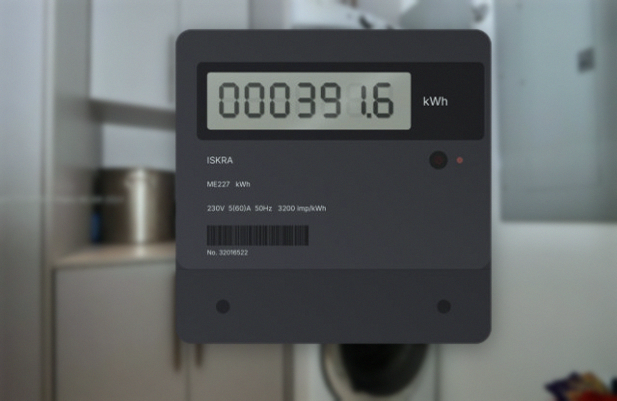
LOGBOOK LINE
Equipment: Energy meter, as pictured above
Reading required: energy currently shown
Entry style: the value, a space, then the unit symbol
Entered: 391.6 kWh
